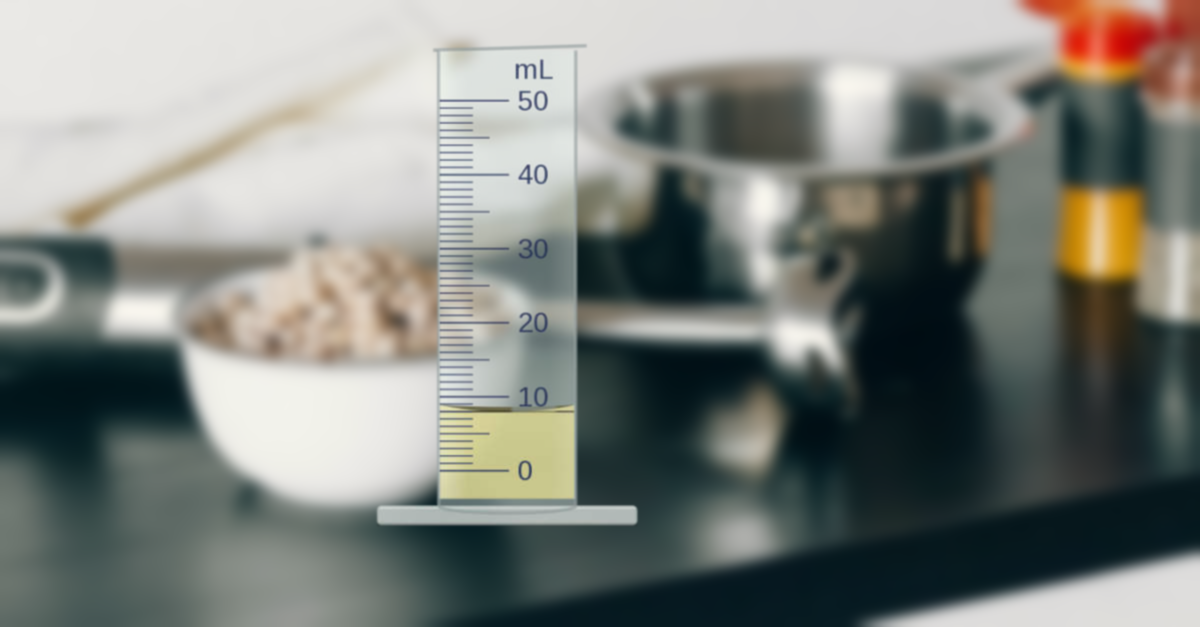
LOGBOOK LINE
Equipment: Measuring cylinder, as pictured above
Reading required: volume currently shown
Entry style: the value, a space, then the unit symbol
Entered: 8 mL
